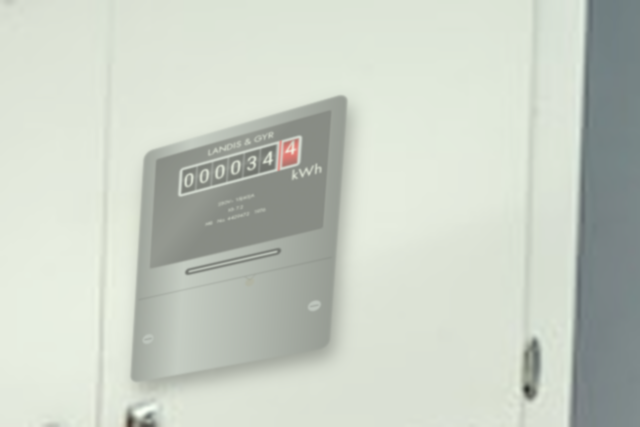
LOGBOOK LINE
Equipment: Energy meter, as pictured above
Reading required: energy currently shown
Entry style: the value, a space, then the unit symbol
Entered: 34.4 kWh
